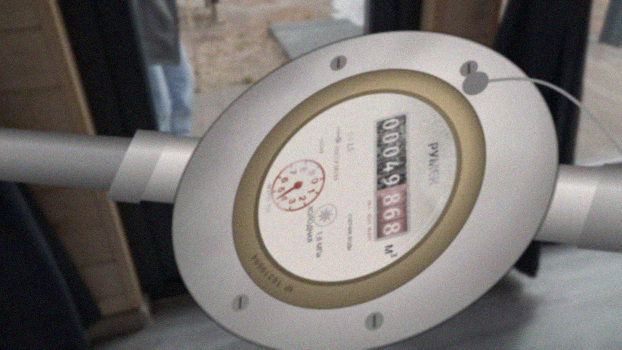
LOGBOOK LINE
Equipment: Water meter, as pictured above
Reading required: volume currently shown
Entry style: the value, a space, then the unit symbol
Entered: 49.8684 m³
